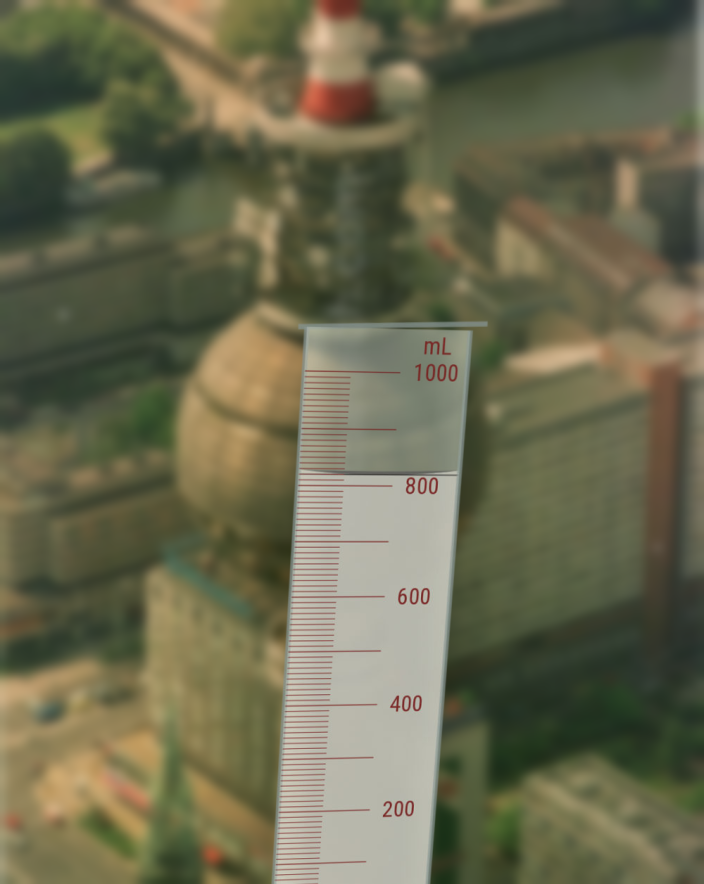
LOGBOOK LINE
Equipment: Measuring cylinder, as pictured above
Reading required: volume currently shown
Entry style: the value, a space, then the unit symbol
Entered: 820 mL
